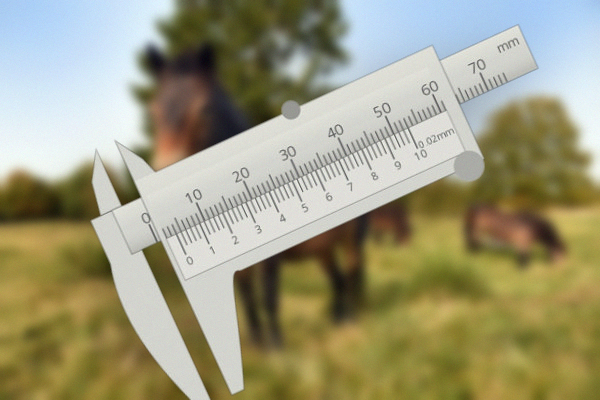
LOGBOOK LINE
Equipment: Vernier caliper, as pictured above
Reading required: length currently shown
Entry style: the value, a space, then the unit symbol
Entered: 4.0 mm
